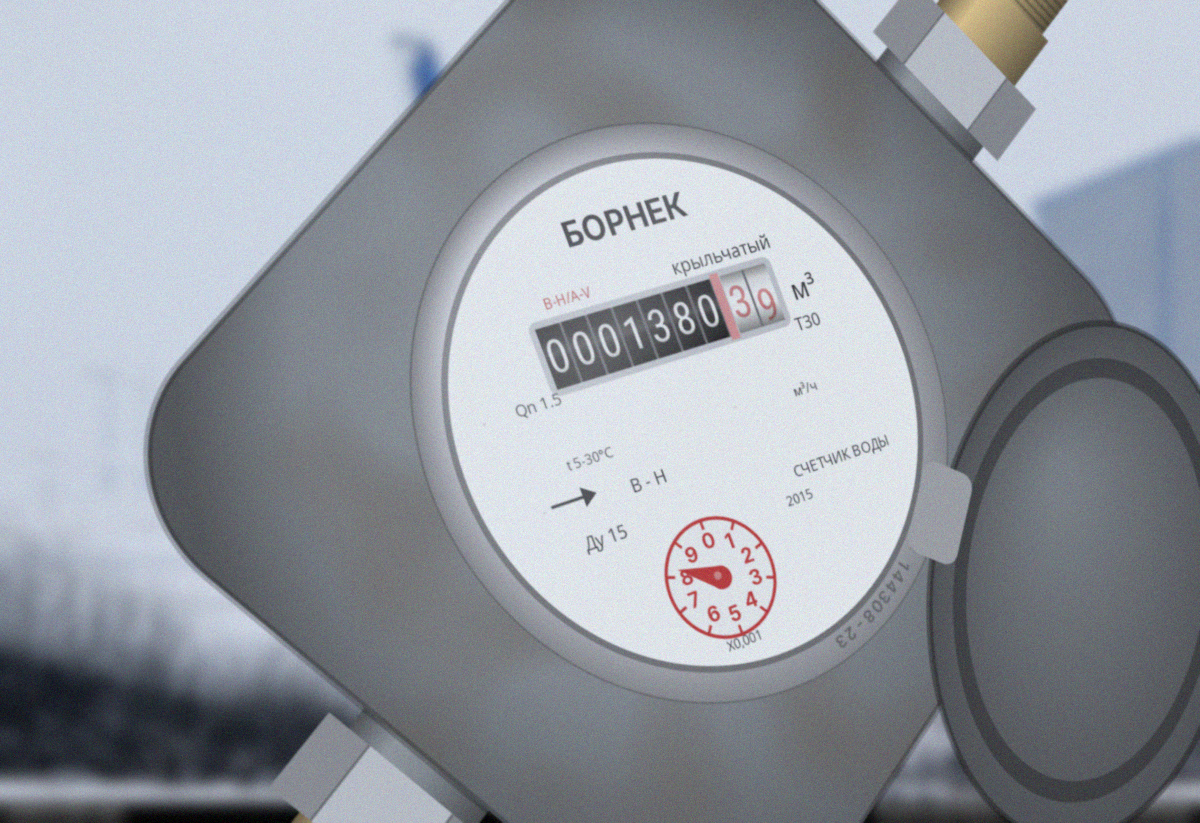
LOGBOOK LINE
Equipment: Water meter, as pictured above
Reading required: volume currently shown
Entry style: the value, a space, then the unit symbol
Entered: 1380.388 m³
